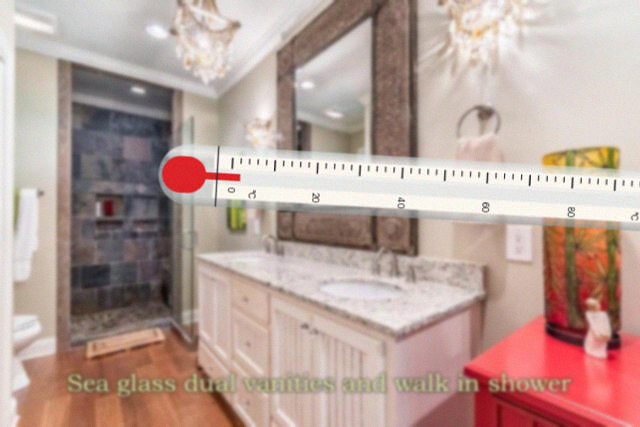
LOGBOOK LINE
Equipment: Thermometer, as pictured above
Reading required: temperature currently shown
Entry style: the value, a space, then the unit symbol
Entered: 2 °C
